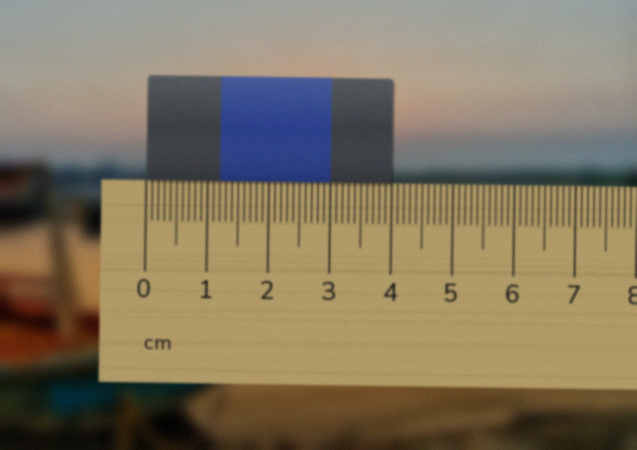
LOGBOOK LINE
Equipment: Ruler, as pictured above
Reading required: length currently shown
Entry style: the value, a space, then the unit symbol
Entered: 4 cm
